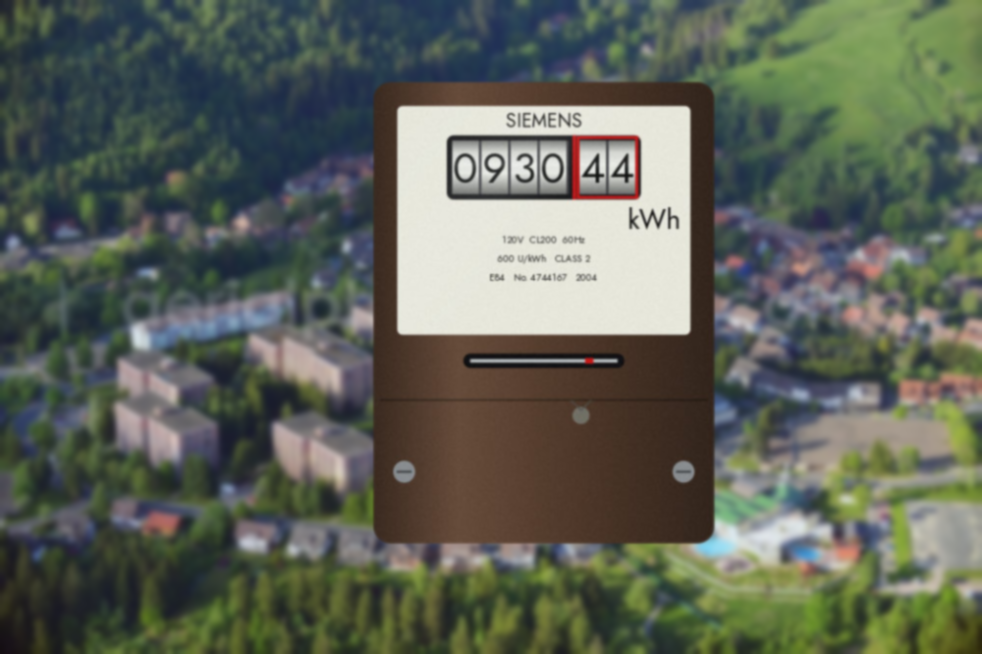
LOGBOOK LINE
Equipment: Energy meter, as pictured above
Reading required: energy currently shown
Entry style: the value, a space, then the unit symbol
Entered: 930.44 kWh
